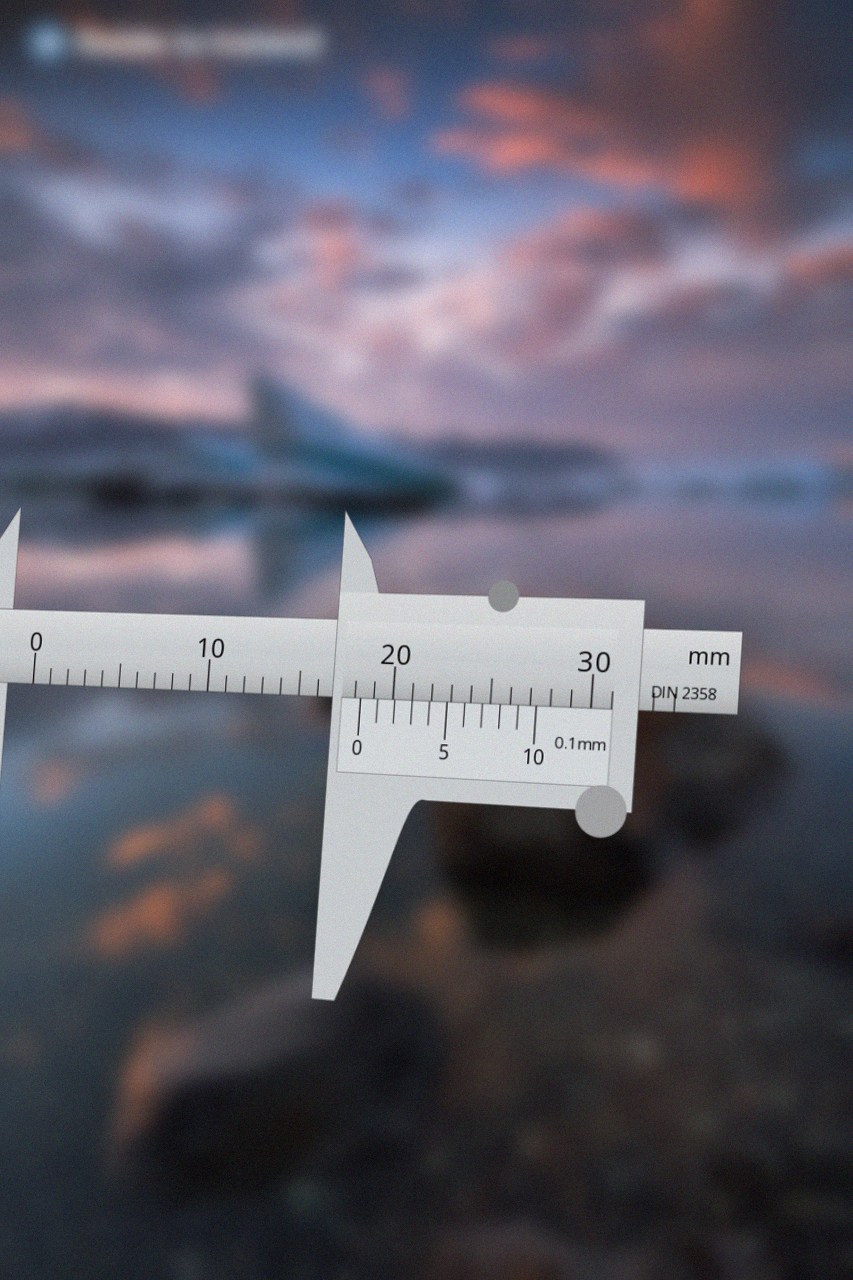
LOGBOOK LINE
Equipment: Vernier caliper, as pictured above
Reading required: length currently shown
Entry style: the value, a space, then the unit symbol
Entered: 18.3 mm
